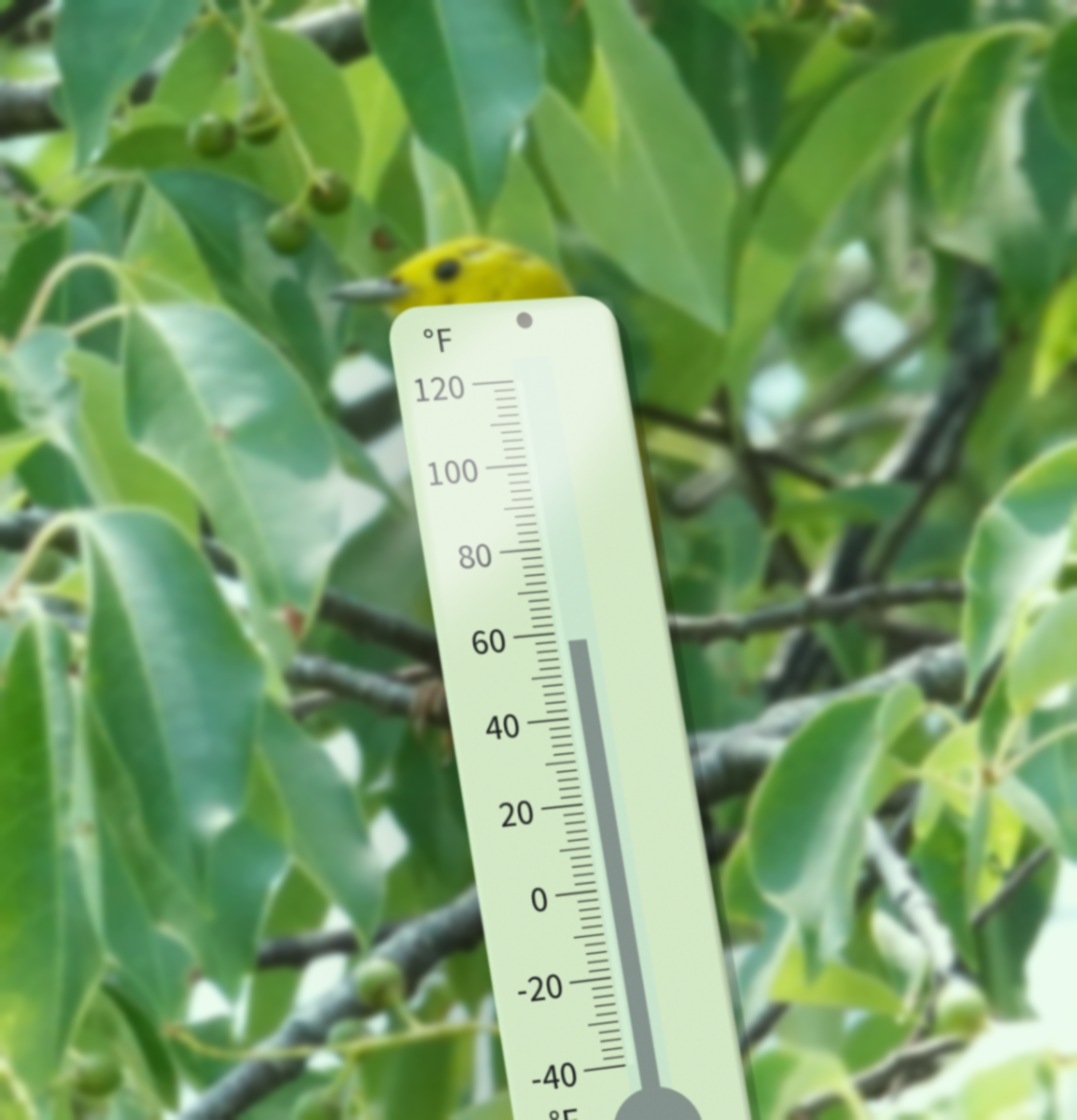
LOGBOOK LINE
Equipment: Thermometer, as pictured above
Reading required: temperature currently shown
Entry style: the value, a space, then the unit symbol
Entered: 58 °F
